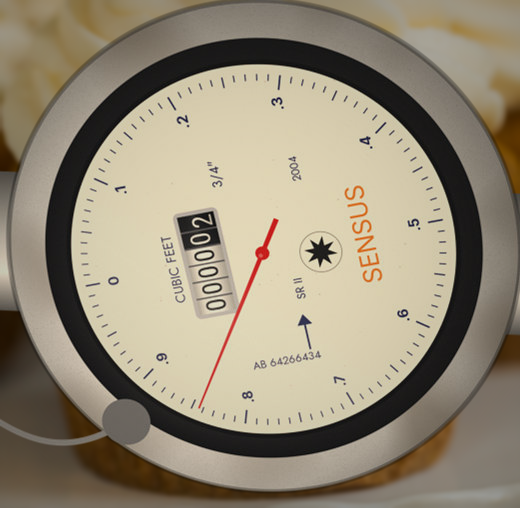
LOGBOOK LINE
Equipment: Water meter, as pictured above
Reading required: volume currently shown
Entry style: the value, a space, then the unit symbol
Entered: 1.84 ft³
